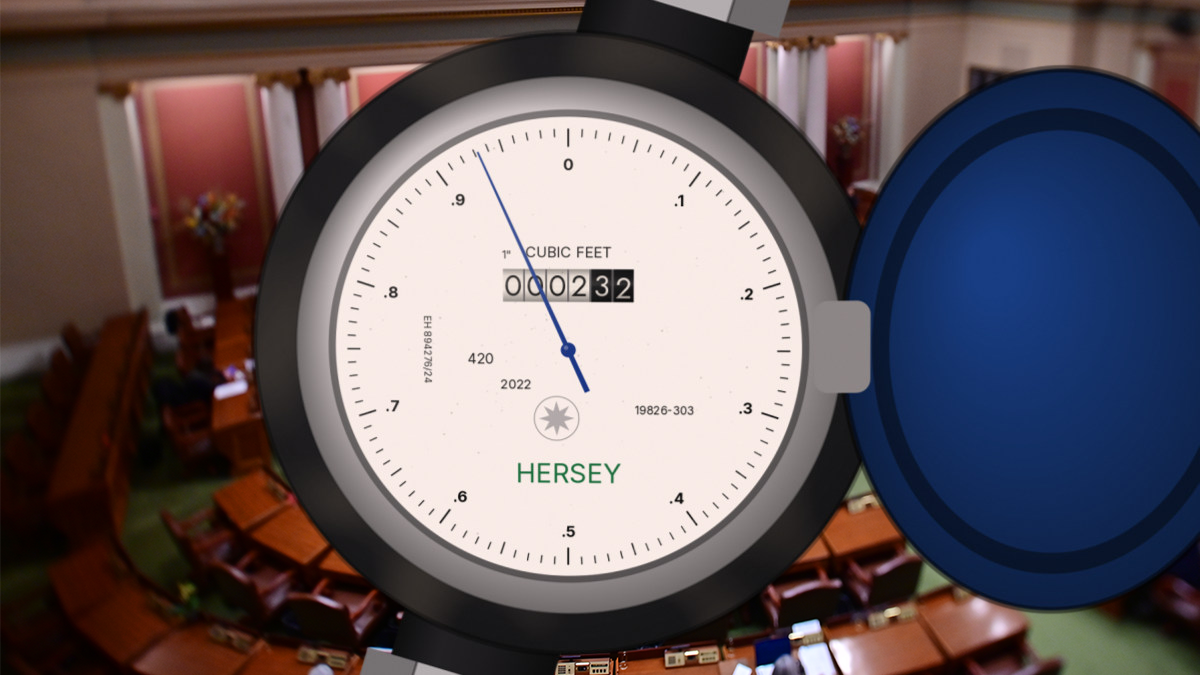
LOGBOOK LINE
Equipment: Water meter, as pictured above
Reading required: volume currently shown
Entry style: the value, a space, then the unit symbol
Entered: 231.93 ft³
